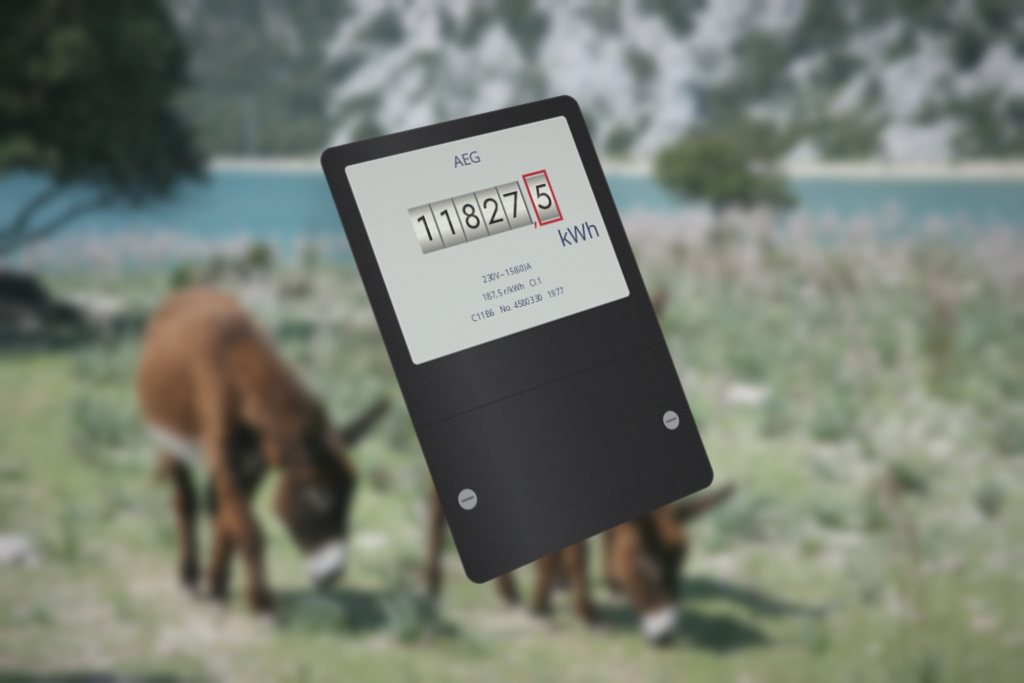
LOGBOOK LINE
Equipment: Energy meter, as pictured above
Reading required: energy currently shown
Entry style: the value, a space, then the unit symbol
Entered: 11827.5 kWh
